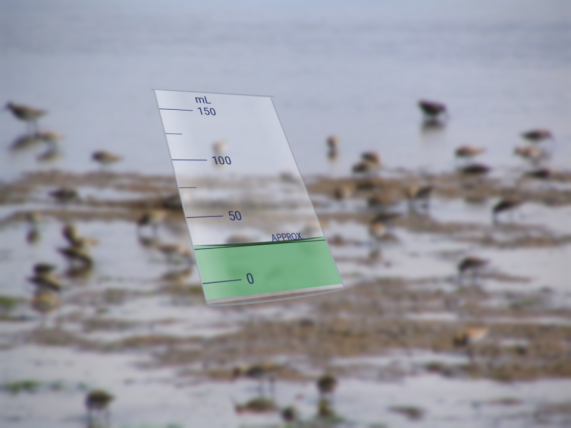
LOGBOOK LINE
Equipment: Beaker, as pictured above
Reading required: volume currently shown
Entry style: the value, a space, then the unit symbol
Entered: 25 mL
